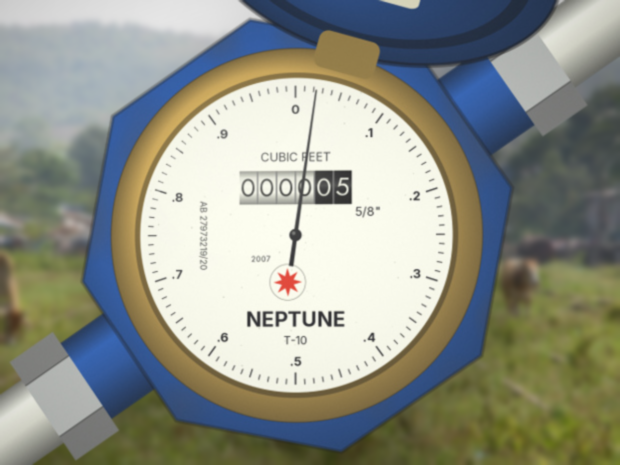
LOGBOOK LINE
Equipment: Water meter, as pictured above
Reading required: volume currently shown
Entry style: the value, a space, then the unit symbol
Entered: 5.02 ft³
